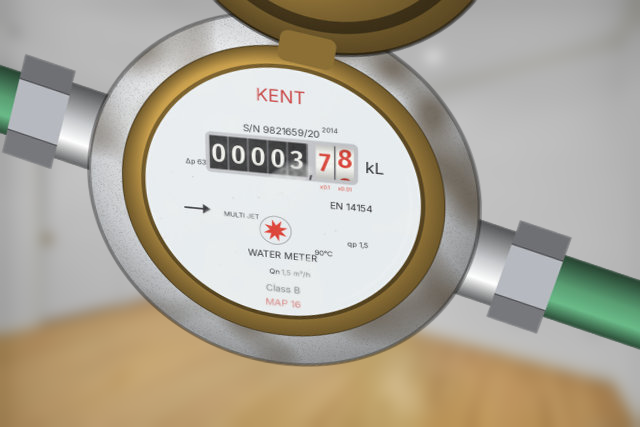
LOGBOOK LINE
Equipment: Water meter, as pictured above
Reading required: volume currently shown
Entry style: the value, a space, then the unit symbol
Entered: 3.78 kL
